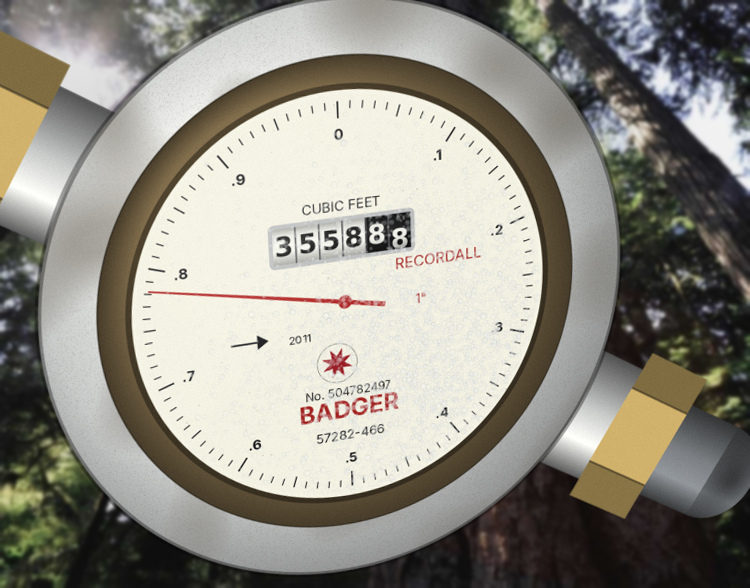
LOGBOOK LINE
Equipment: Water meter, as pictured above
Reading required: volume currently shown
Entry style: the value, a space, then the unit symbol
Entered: 355887.78 ft³
